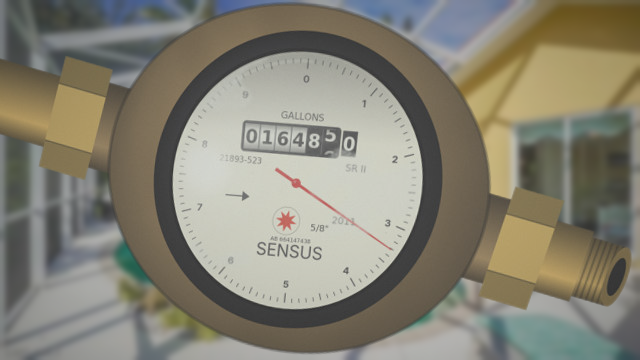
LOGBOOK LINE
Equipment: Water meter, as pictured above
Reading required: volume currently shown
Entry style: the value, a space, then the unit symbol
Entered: 164853.3 gal
